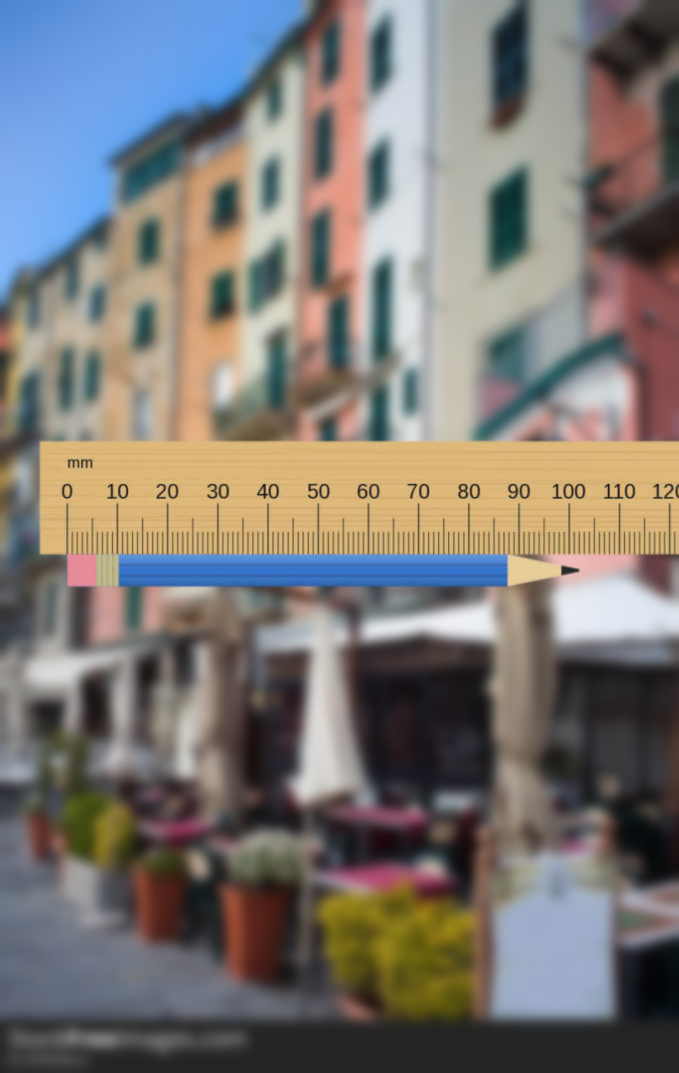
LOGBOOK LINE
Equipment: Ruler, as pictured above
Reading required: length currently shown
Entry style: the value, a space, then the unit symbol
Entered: 102 mm
